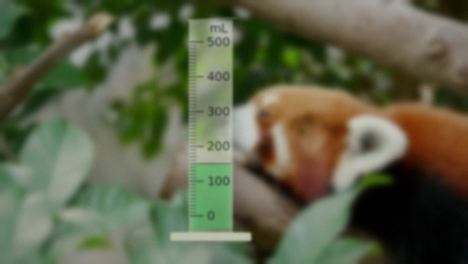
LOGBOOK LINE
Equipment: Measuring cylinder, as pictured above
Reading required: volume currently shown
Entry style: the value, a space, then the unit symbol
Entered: 150 mL
